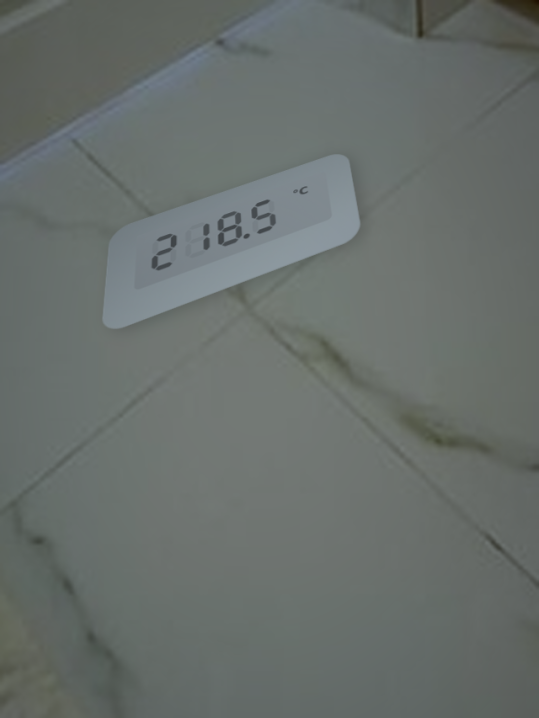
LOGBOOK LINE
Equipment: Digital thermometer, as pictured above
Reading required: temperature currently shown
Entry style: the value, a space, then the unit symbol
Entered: 218.5 °C
